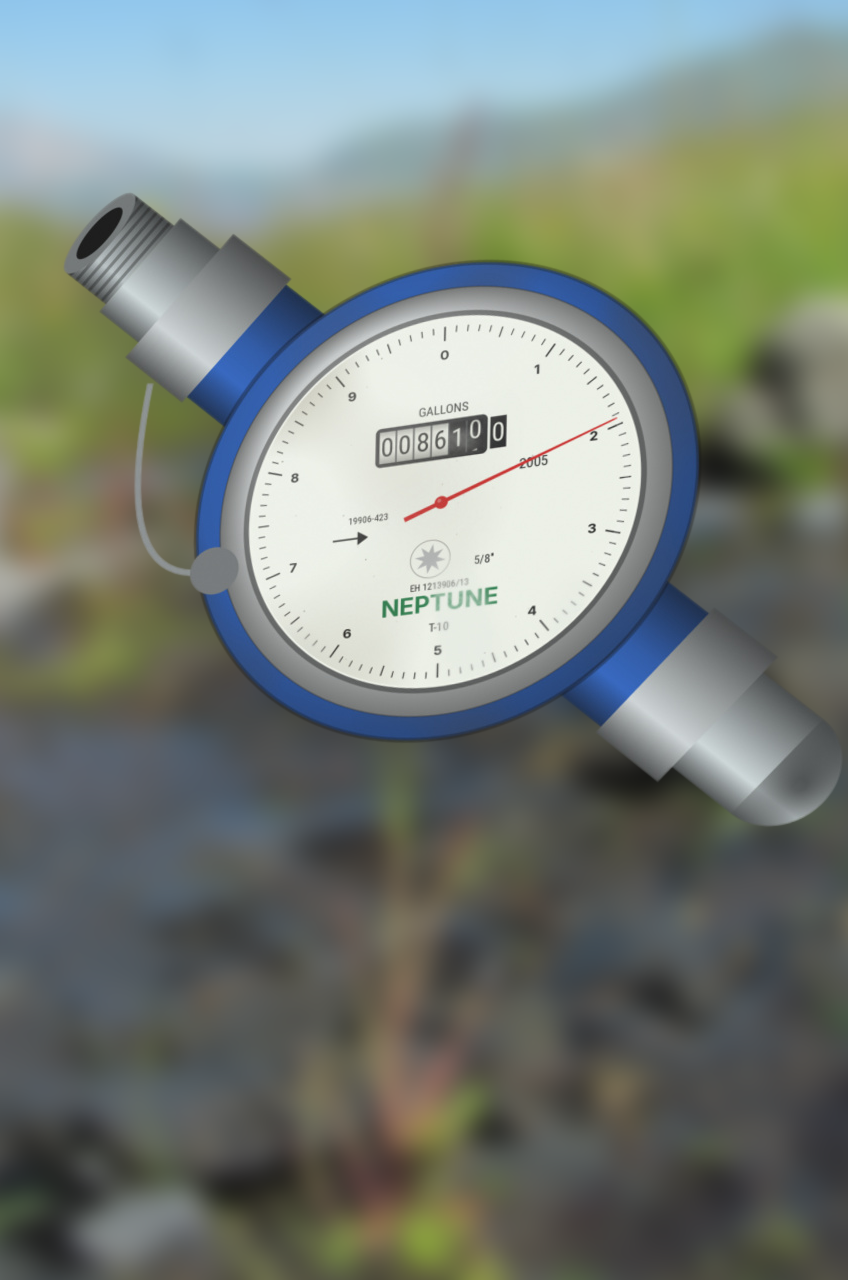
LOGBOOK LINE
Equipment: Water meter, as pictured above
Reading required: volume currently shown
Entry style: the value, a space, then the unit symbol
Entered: 86101.9 gal
